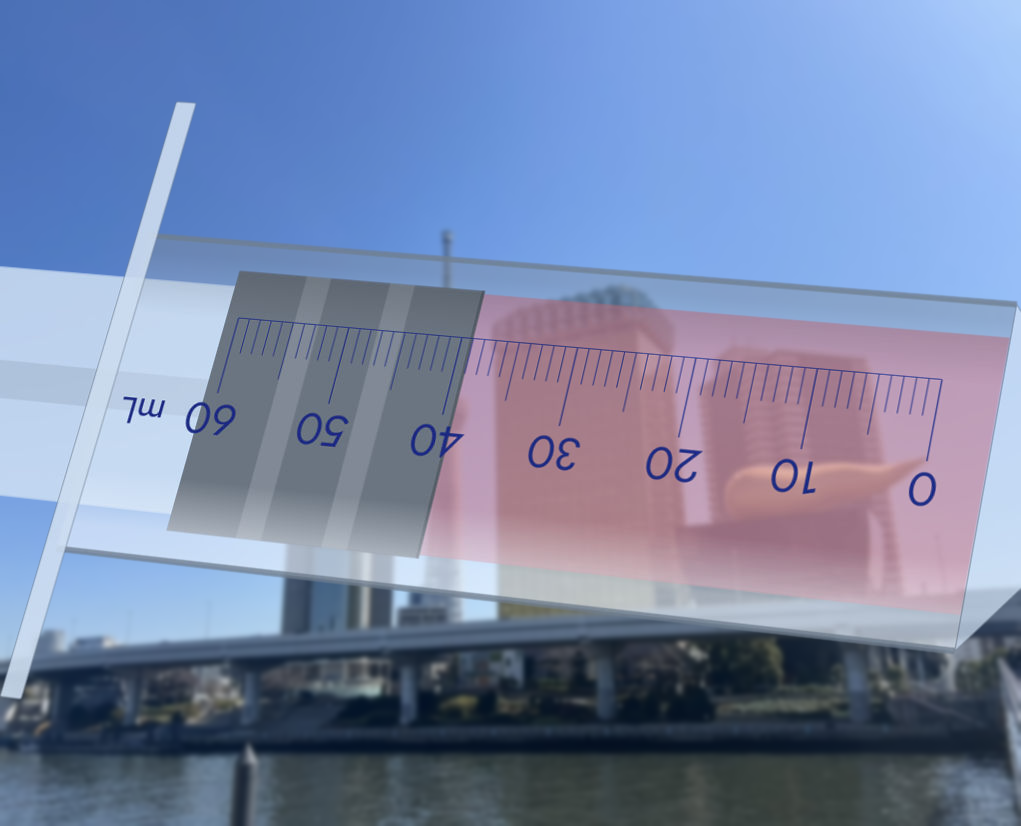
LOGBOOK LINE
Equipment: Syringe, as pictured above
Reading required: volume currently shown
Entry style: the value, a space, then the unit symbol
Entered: 39 mL
